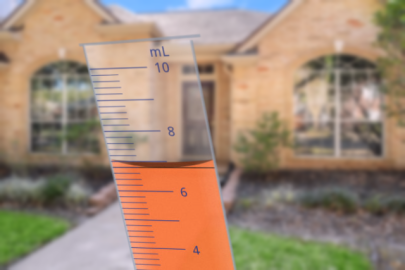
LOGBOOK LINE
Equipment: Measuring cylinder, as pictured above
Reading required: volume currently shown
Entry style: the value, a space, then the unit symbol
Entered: 6.8 mL
